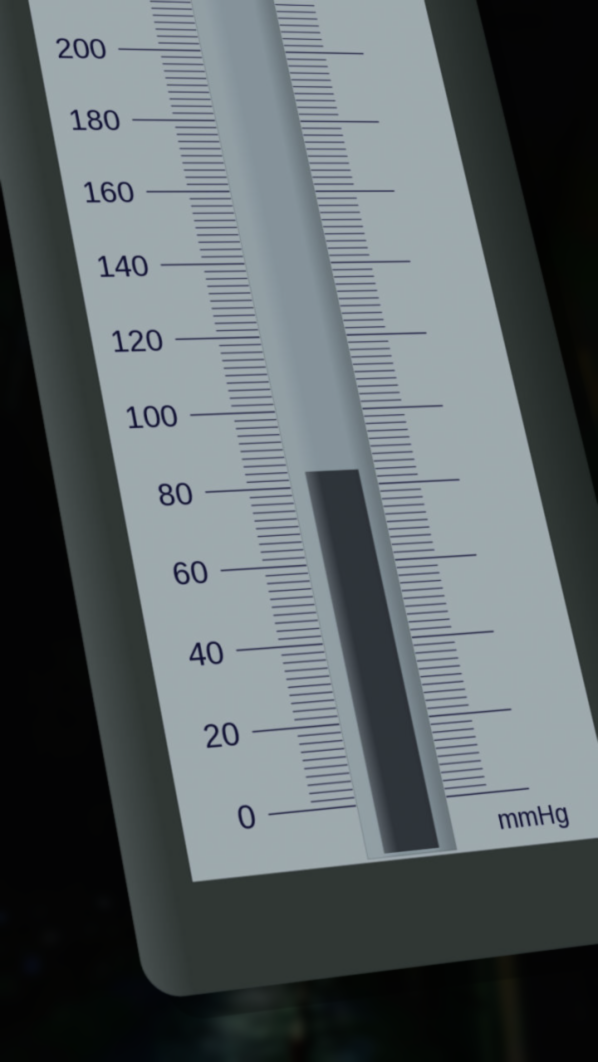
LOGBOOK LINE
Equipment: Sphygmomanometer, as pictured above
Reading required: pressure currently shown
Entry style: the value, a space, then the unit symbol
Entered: 84 mmHg
